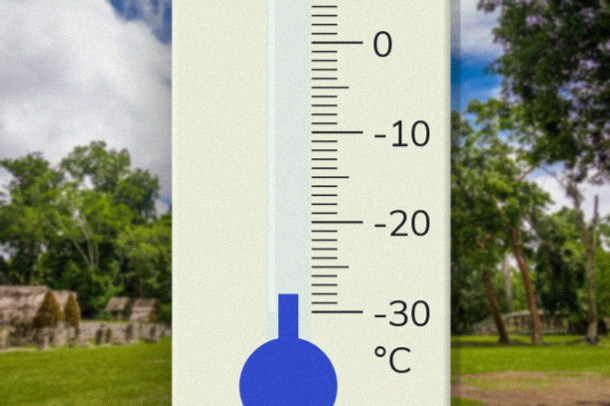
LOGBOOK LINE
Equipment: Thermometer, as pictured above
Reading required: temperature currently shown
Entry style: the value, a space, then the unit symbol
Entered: -28 °C
